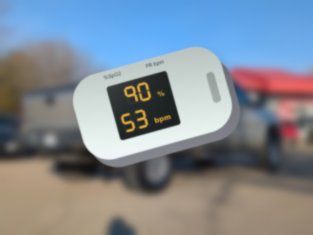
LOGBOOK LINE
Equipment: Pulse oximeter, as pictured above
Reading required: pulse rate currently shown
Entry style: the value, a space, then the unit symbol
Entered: 53 bpm
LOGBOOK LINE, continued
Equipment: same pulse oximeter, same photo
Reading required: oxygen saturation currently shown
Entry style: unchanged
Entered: 90 %
